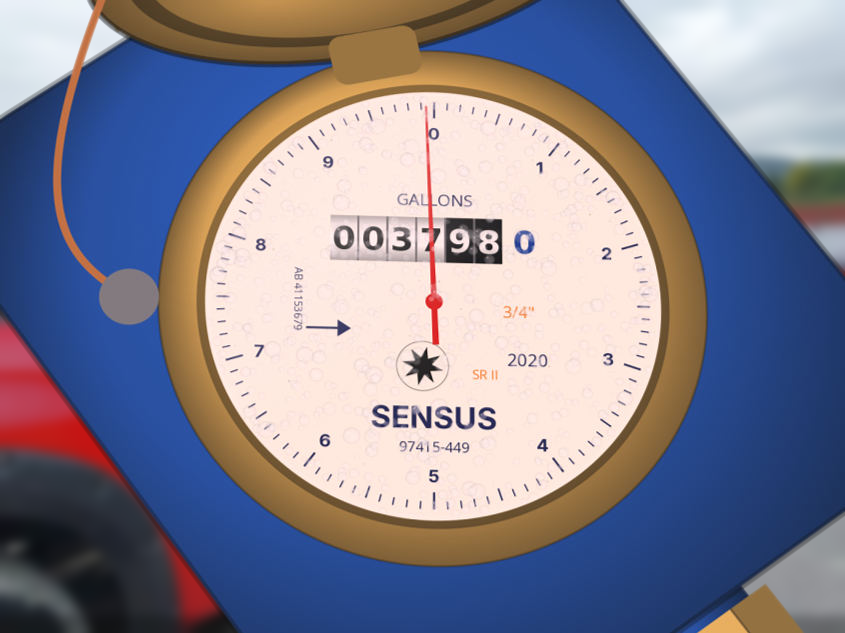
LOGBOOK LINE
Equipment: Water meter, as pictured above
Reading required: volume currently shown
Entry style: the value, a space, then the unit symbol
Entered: 37979.9 gal
